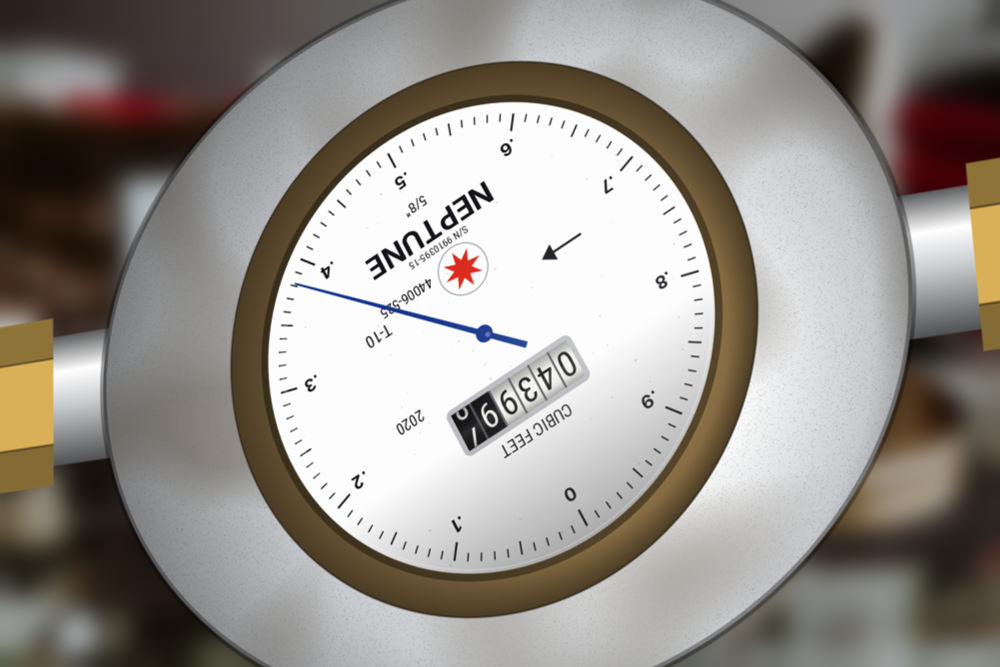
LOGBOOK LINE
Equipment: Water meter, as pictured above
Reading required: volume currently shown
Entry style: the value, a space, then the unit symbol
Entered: 43997.38 ft³
